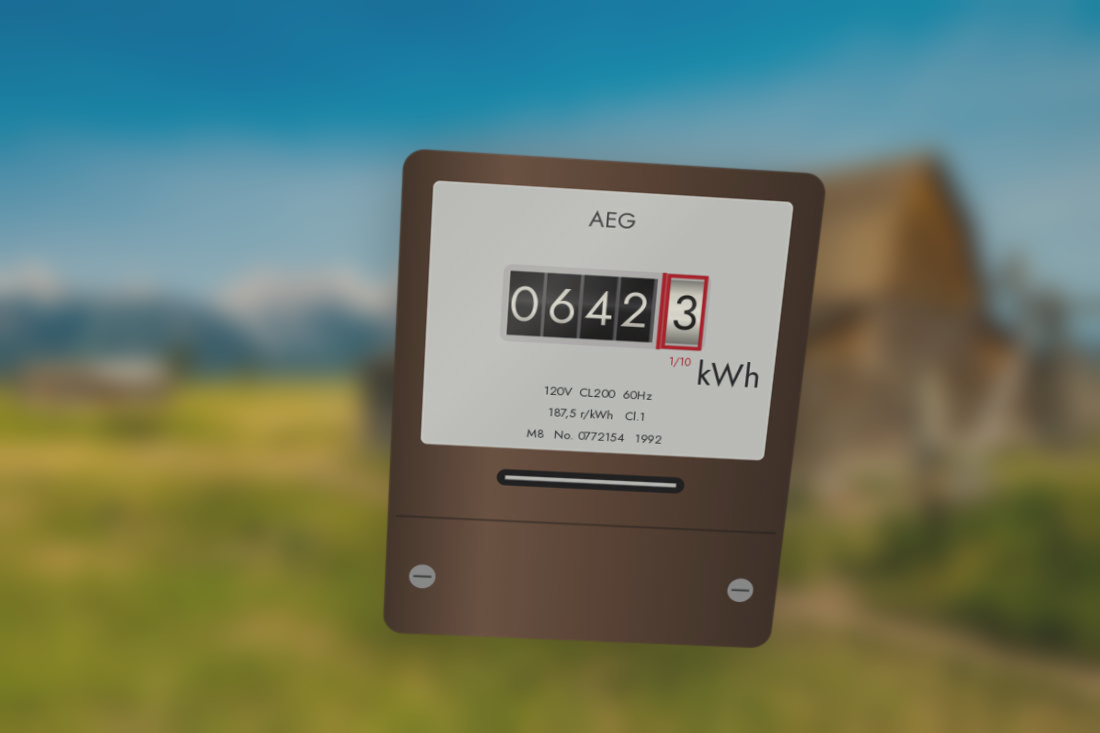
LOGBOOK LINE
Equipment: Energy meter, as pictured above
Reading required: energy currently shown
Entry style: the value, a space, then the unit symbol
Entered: 642.3 kWh
